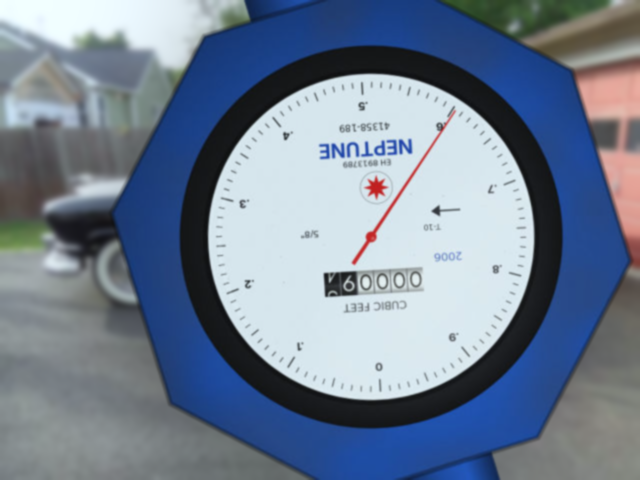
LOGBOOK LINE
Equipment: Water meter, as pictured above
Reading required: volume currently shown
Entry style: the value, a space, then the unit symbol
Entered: 93.60 ft³
